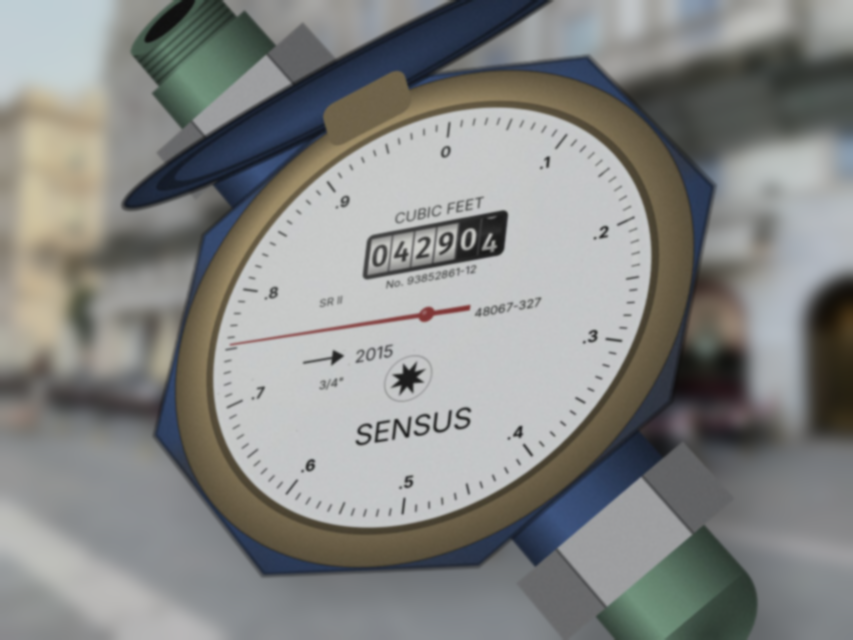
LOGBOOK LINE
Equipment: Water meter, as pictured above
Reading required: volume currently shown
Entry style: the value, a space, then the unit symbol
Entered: 42903.75 ft³
